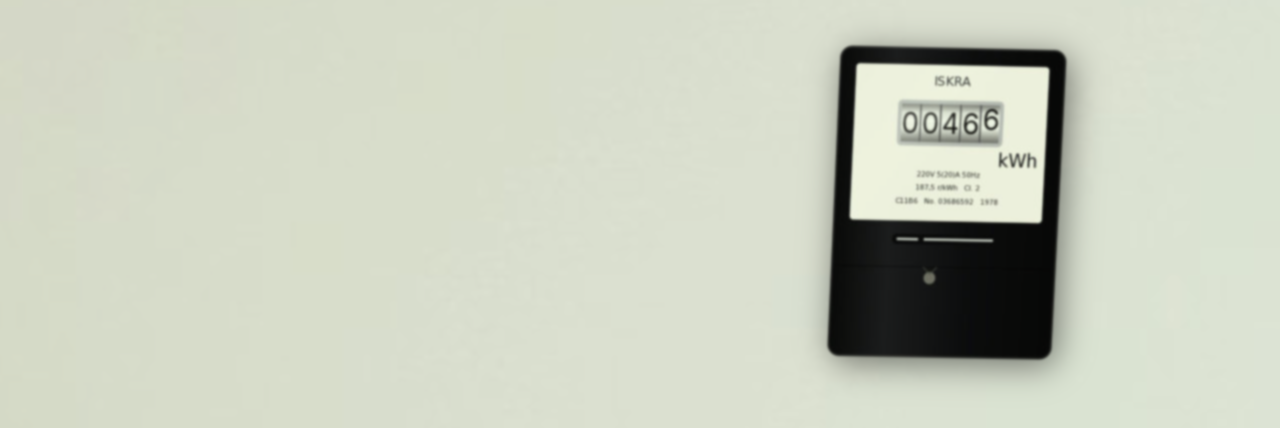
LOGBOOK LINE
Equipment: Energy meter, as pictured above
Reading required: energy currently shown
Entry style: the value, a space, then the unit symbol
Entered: 466 kWh
